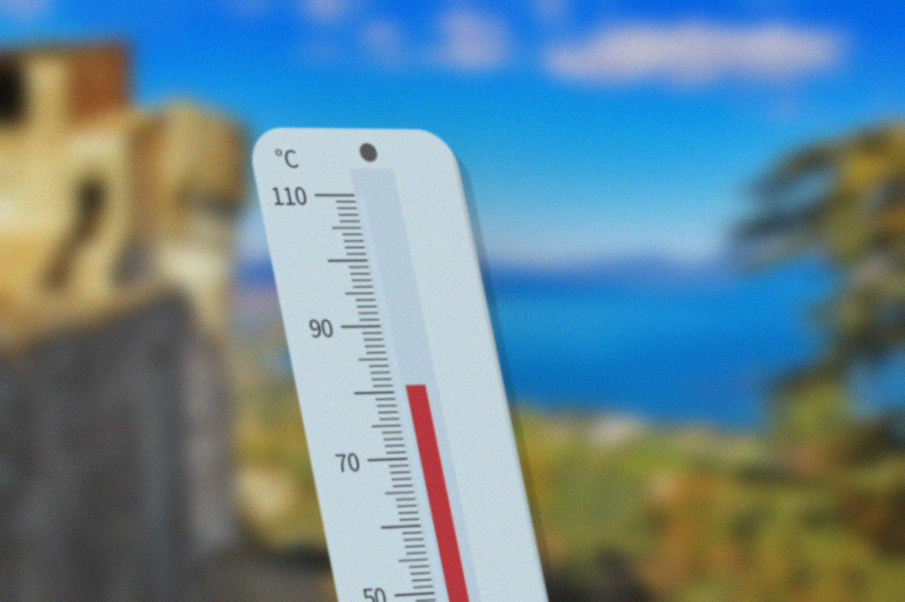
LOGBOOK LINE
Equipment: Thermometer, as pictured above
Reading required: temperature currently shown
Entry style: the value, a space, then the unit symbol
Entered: 81 °C
